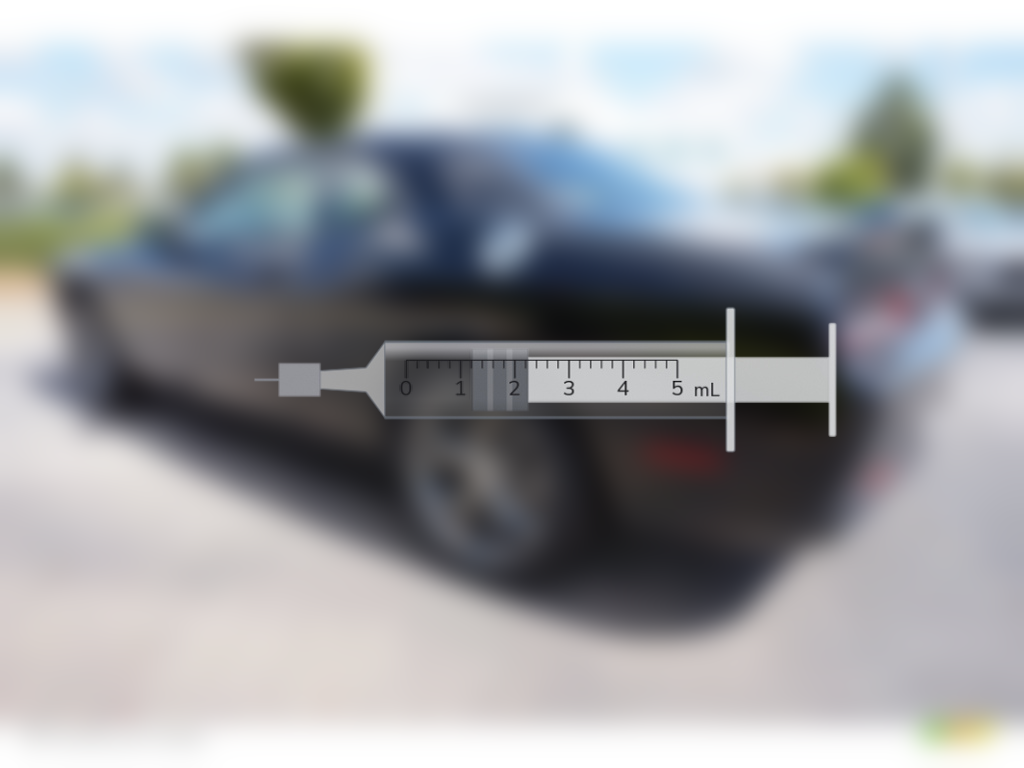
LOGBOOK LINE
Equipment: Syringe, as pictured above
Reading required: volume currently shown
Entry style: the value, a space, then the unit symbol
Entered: 1.2 mL
